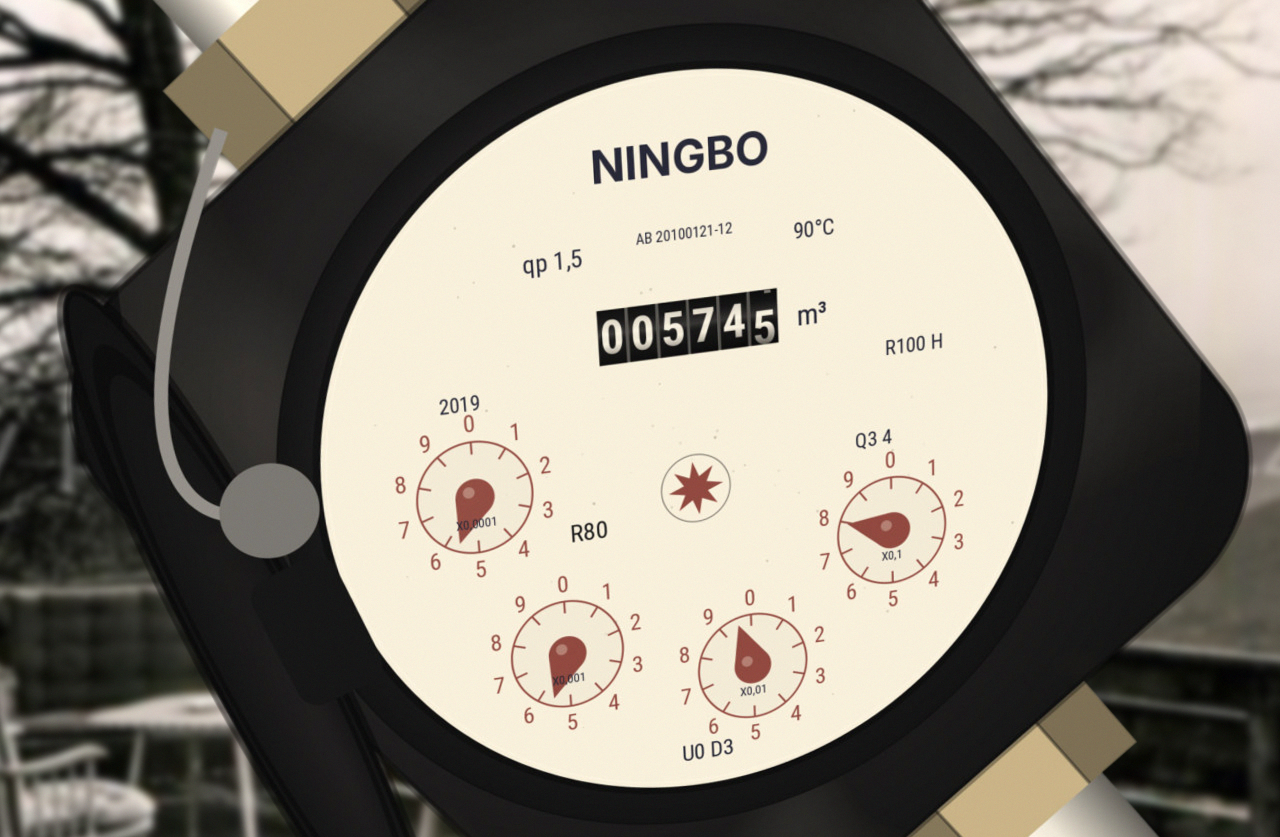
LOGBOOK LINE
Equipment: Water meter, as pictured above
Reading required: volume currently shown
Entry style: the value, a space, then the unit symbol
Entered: 5744.7955 m³
